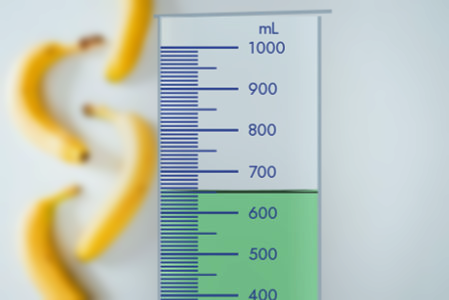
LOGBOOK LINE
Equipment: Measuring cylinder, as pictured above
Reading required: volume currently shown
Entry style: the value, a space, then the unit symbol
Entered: 650 mL
